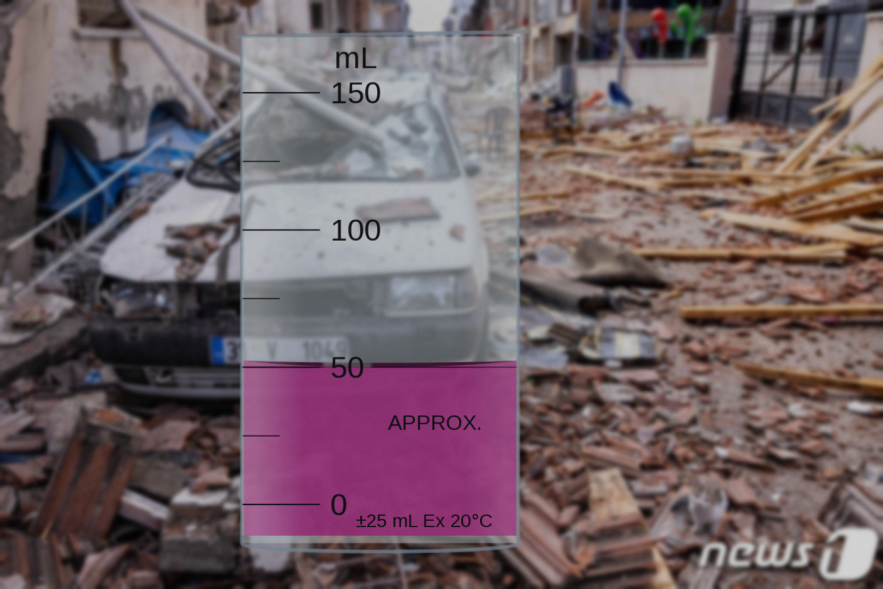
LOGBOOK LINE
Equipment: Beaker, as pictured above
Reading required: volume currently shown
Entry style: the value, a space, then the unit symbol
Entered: 50 mL
